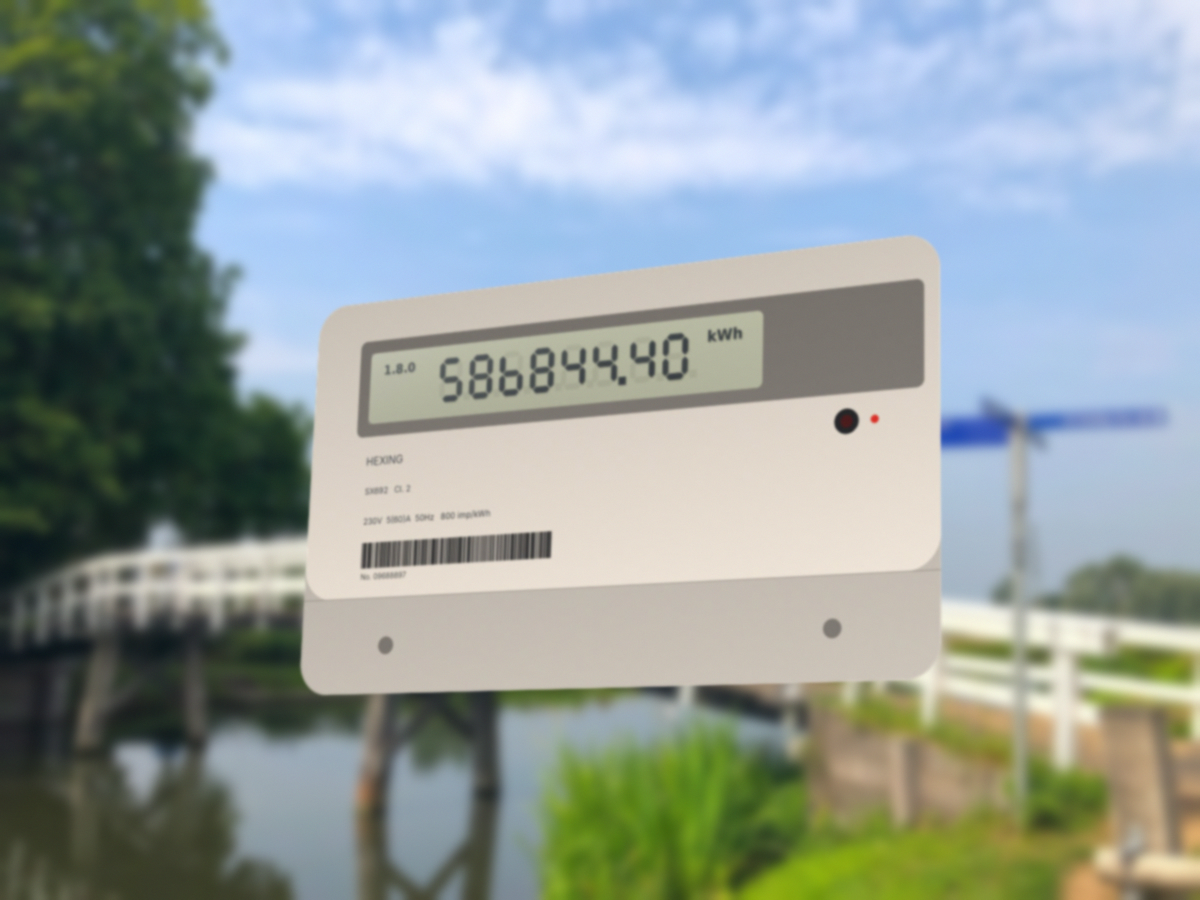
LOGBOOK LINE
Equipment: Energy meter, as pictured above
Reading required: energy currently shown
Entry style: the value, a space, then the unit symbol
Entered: 586844.40 kWh
